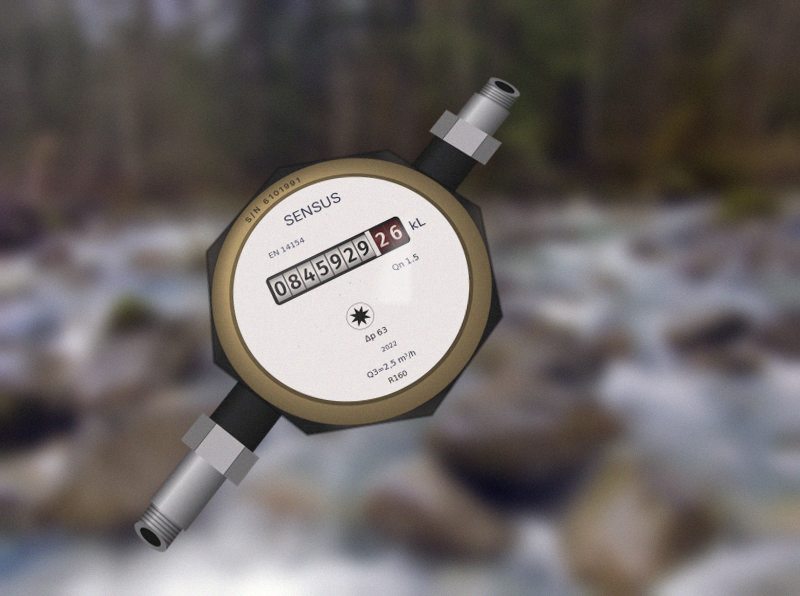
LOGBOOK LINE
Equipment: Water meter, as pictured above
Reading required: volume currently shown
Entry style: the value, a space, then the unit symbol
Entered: 845929.26 kL
